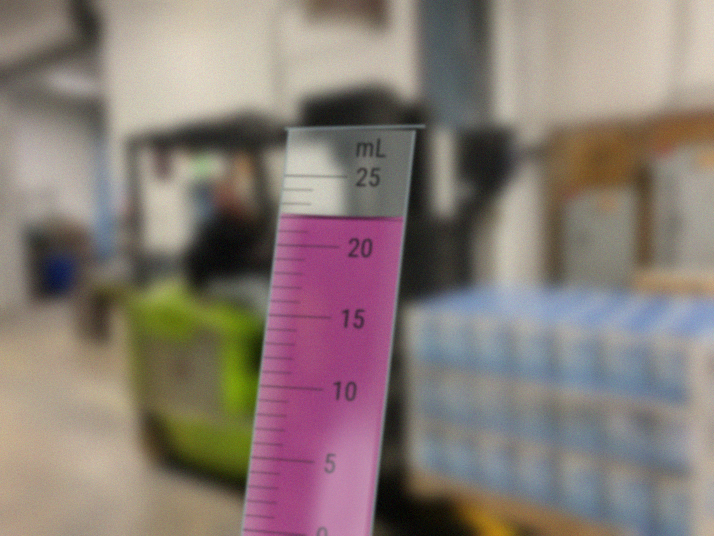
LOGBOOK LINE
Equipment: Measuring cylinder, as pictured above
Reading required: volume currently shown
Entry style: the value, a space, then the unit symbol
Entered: 22 mL
